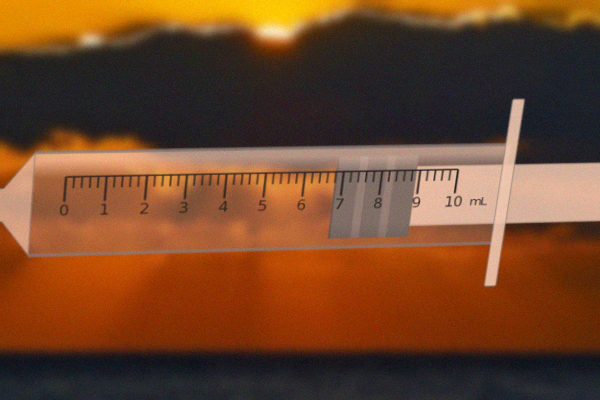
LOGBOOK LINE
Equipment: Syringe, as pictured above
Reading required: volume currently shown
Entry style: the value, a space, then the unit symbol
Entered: 6.8 mL
